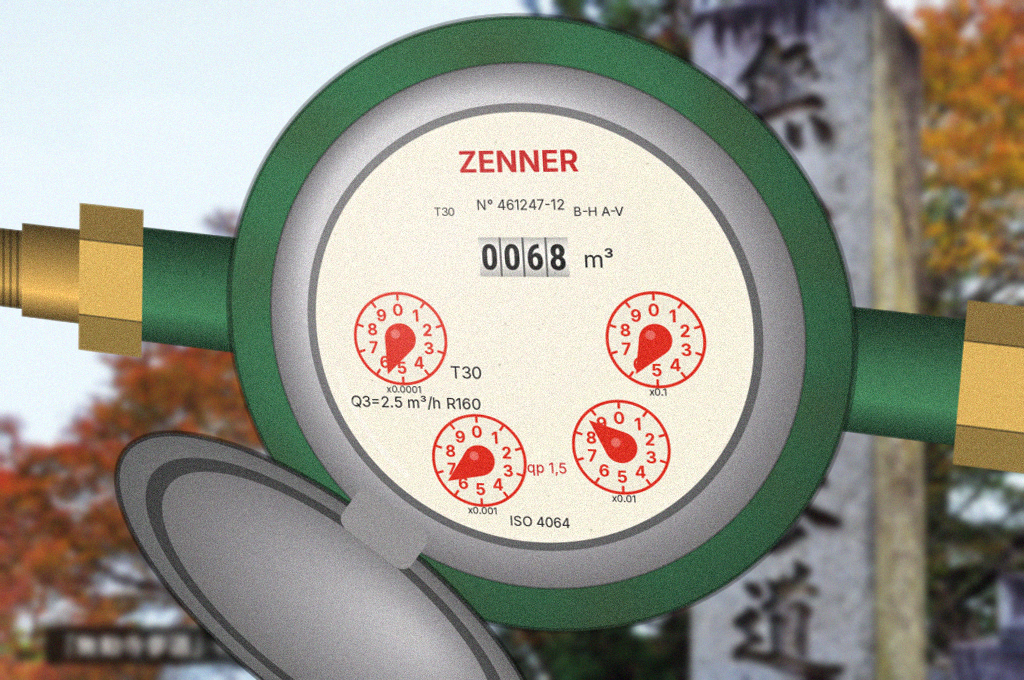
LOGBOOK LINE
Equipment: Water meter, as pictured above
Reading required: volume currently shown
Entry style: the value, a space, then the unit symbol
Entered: 68.5865 m³
